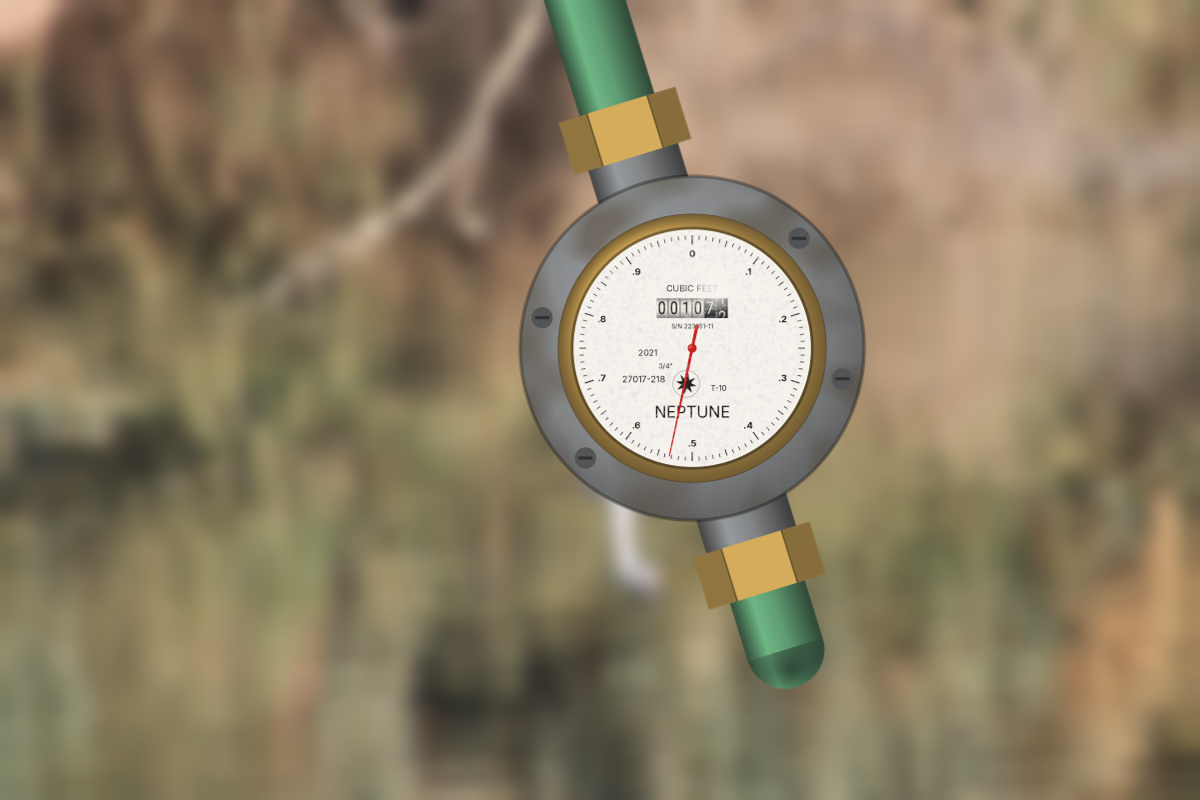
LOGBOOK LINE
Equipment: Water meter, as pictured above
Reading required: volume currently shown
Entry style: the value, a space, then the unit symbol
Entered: 1071.53 ft³
